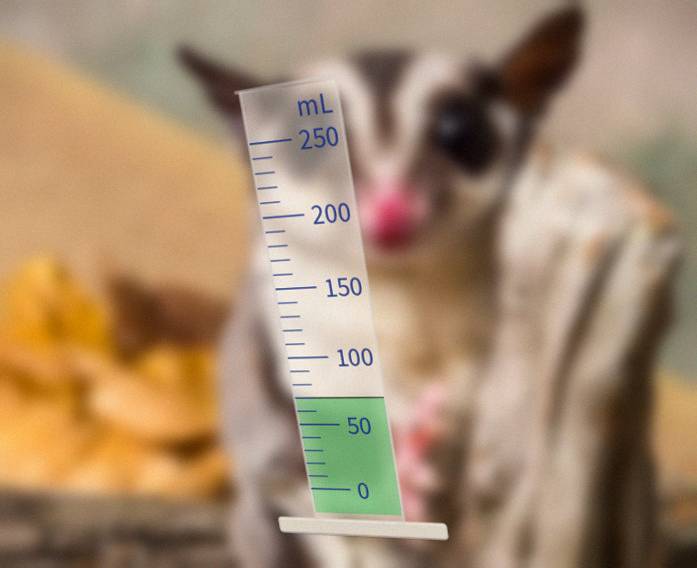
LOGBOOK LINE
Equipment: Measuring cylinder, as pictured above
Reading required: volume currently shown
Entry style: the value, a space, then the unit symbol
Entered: 70 mL
